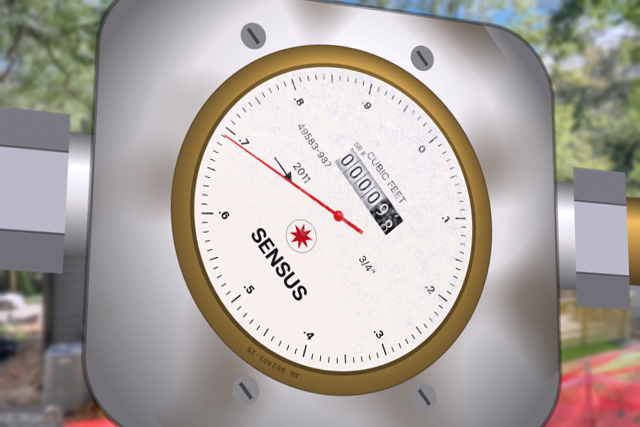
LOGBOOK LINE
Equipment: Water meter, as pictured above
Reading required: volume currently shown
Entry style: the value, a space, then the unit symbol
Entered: 97.69 ft³
